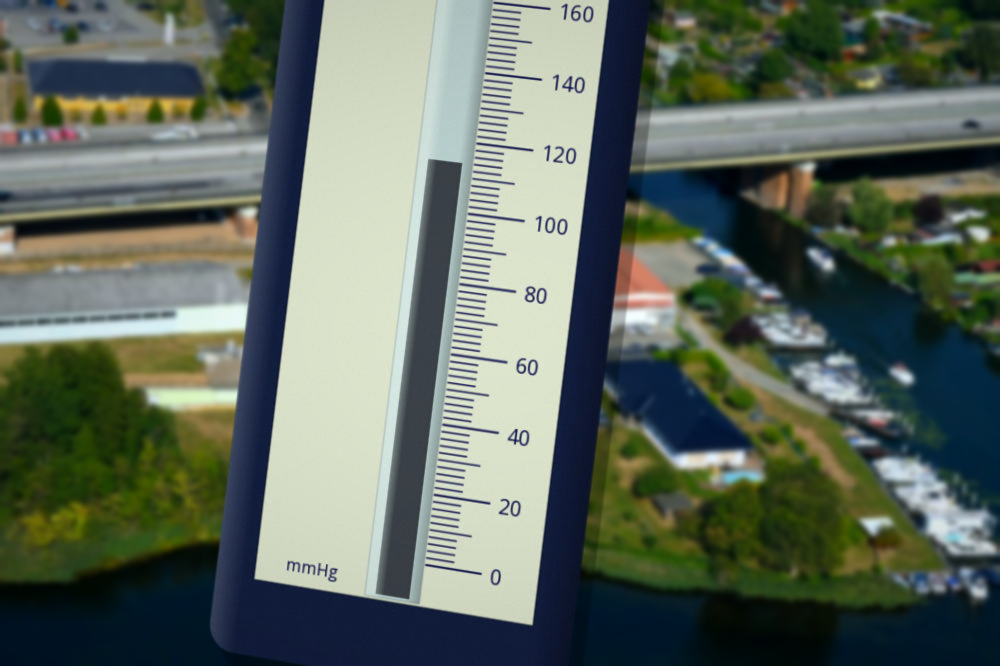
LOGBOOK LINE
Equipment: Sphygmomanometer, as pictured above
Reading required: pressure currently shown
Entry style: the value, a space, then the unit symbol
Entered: 114 mmHg
